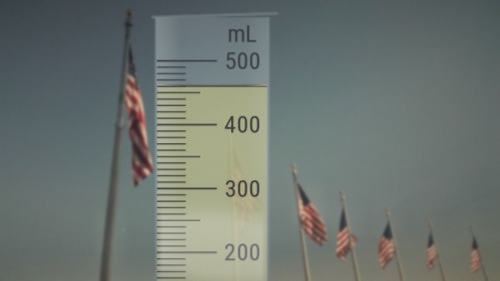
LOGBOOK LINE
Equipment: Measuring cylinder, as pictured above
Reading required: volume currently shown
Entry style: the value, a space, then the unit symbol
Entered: 460 mL
